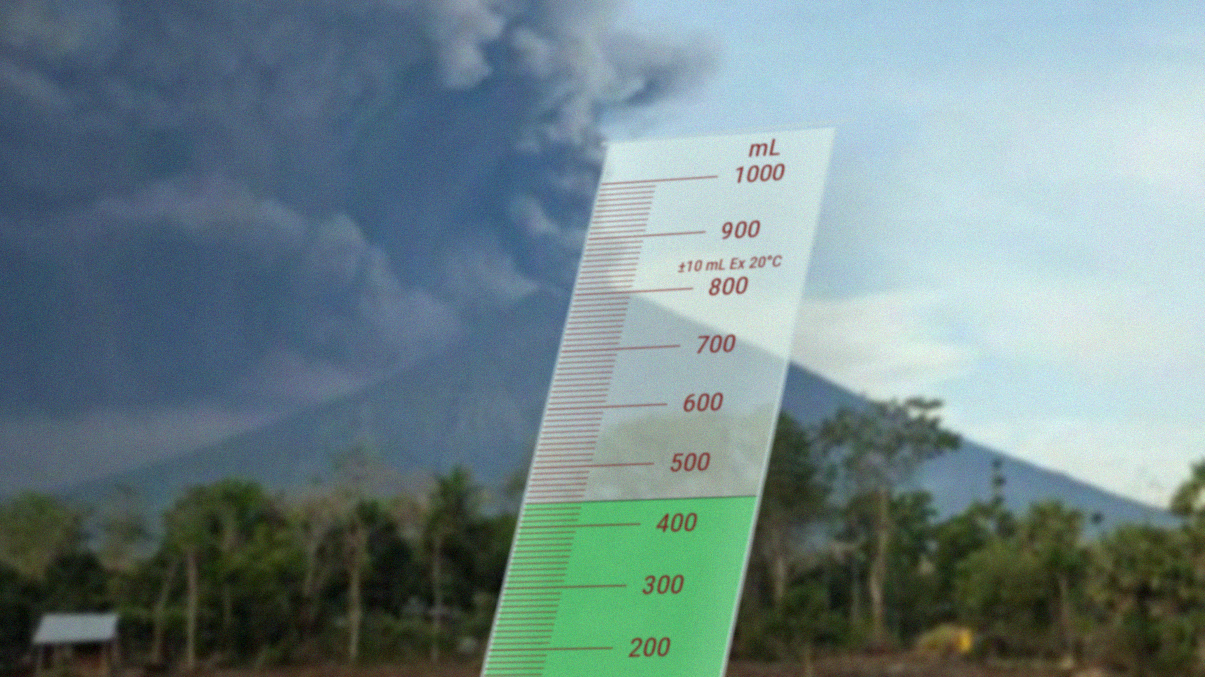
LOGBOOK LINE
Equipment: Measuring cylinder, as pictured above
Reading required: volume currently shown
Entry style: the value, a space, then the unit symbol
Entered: 440 mL
